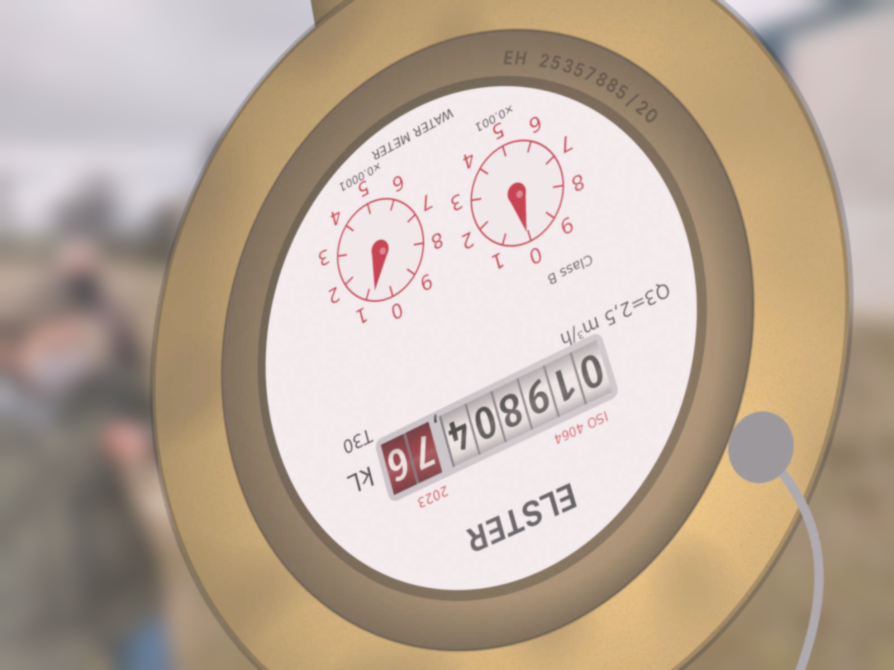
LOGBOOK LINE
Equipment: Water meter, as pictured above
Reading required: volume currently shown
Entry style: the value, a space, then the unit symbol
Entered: 19804.7600 kL
